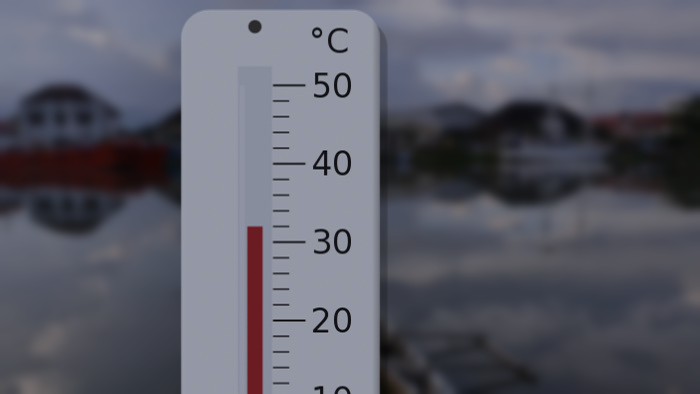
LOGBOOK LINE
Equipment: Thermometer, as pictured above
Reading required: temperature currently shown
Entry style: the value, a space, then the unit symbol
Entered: 32 °C
